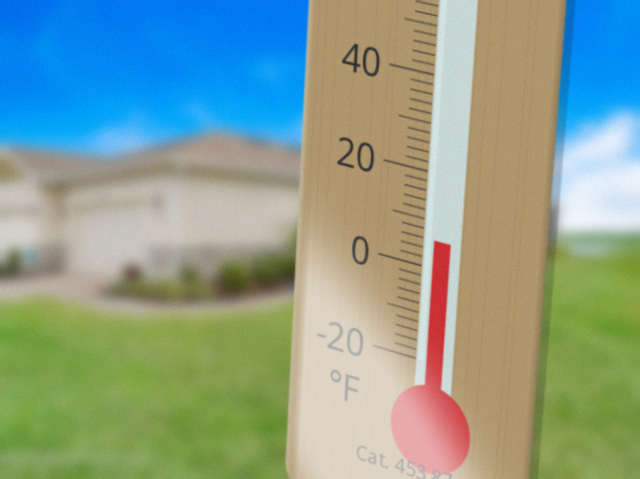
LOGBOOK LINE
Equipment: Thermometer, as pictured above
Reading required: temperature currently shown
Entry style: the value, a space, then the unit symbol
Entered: 6 °F
